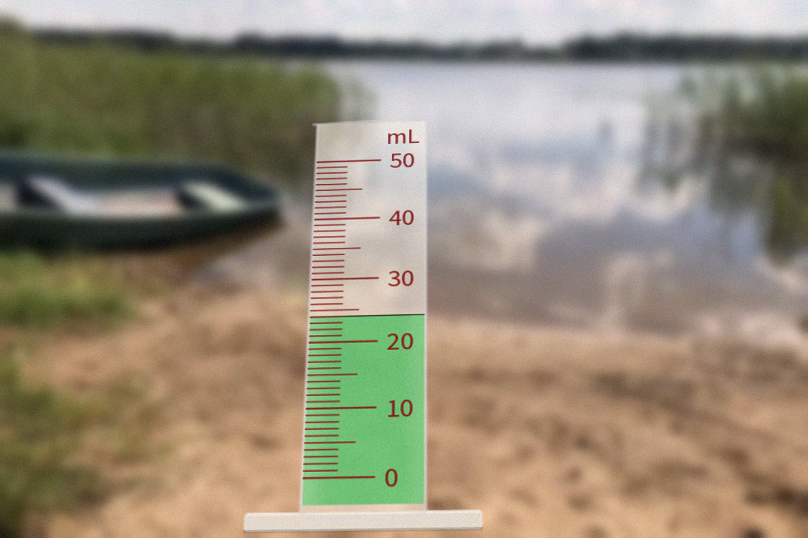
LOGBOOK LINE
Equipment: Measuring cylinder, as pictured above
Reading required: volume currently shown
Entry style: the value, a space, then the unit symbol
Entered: 24 mL
